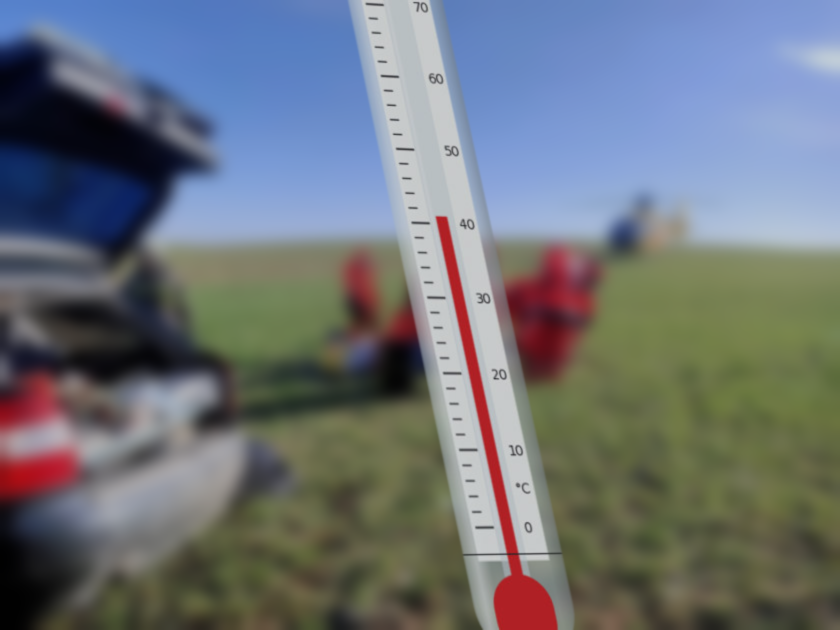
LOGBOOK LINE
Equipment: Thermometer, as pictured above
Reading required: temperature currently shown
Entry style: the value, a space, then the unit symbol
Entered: 41 °C
